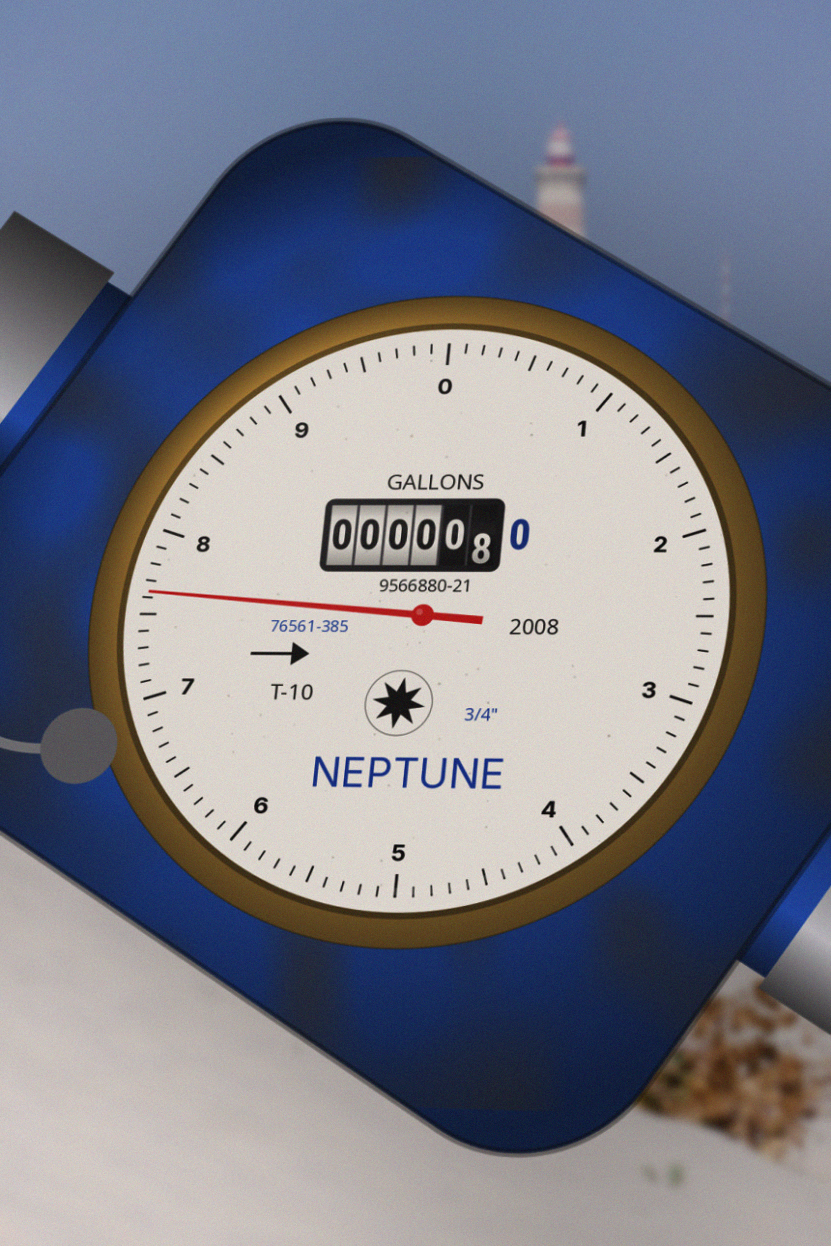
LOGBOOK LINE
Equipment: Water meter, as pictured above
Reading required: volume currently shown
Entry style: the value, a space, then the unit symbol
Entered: 77.6 gal
